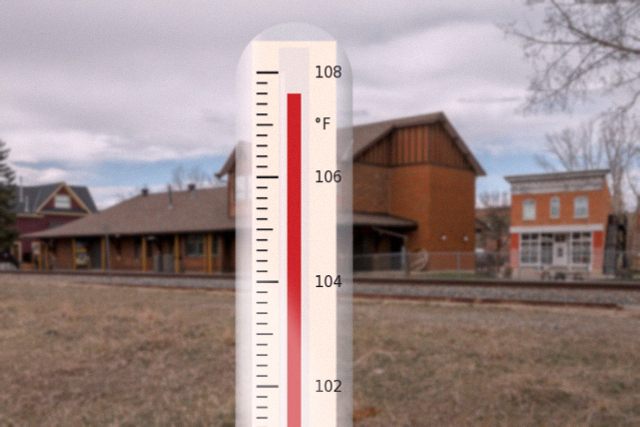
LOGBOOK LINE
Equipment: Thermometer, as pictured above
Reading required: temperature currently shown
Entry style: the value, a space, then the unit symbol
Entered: 107.6 °F
